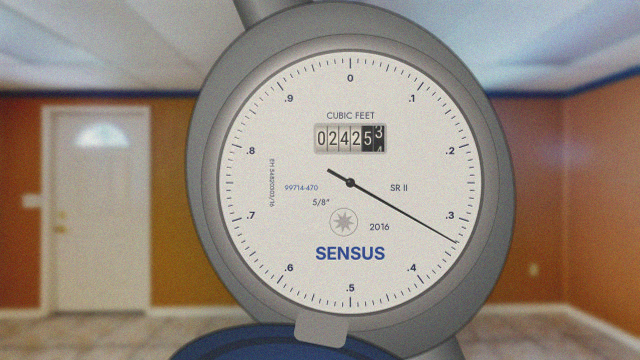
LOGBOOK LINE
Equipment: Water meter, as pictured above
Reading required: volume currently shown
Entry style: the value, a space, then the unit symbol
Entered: 24253.33 ft³
